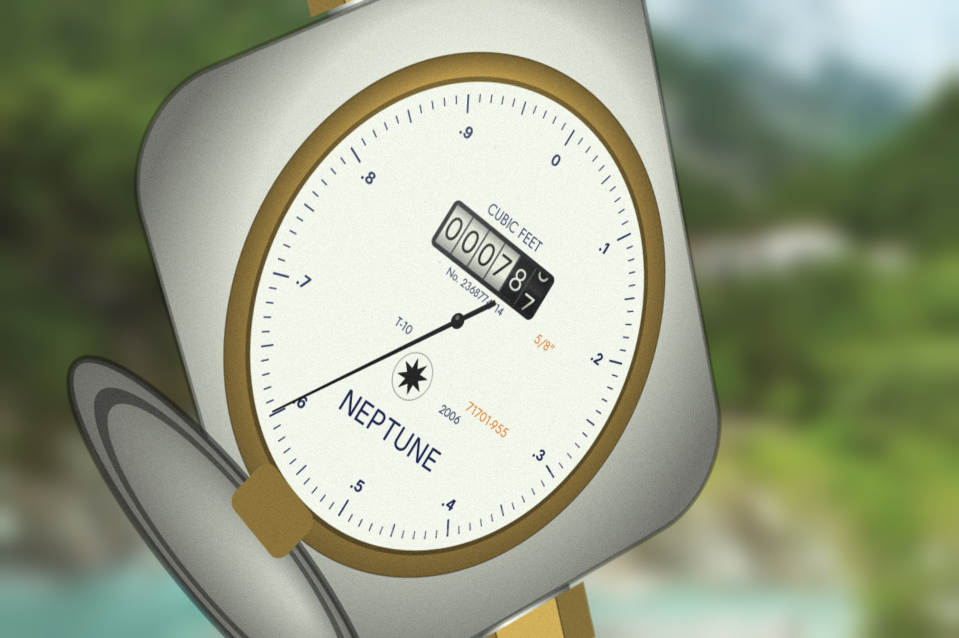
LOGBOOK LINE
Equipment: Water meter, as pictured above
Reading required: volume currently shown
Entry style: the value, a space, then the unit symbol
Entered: 786.60 ft³
